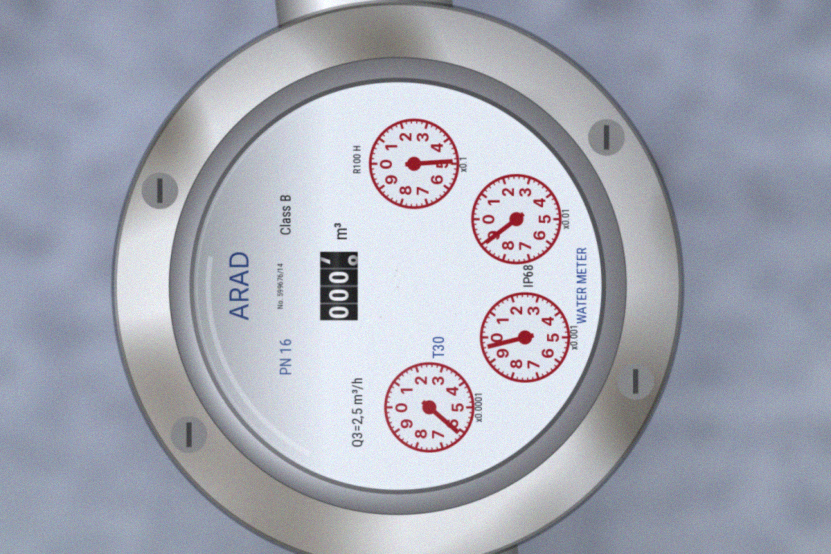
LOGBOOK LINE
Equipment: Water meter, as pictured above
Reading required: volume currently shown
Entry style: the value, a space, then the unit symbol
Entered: 7.4896 m³
